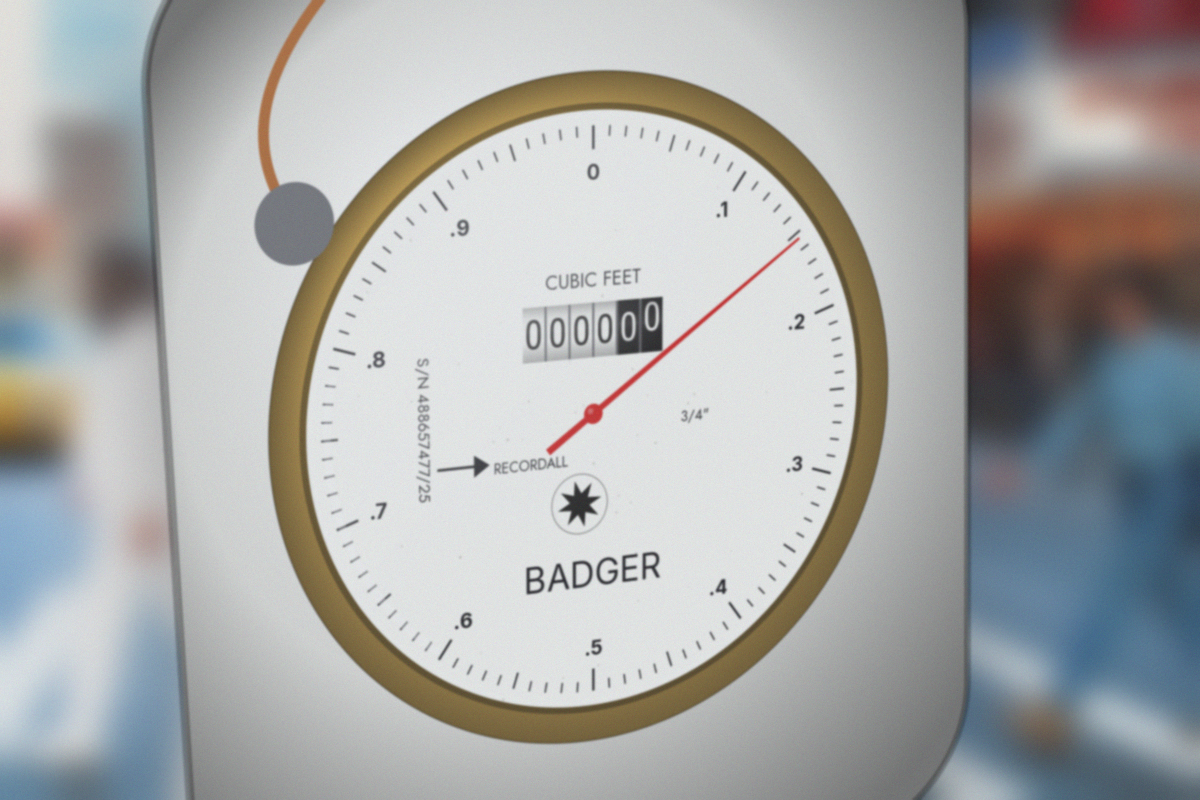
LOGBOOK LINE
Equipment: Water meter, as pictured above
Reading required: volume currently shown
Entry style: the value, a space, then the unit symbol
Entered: 0.15 ft³
